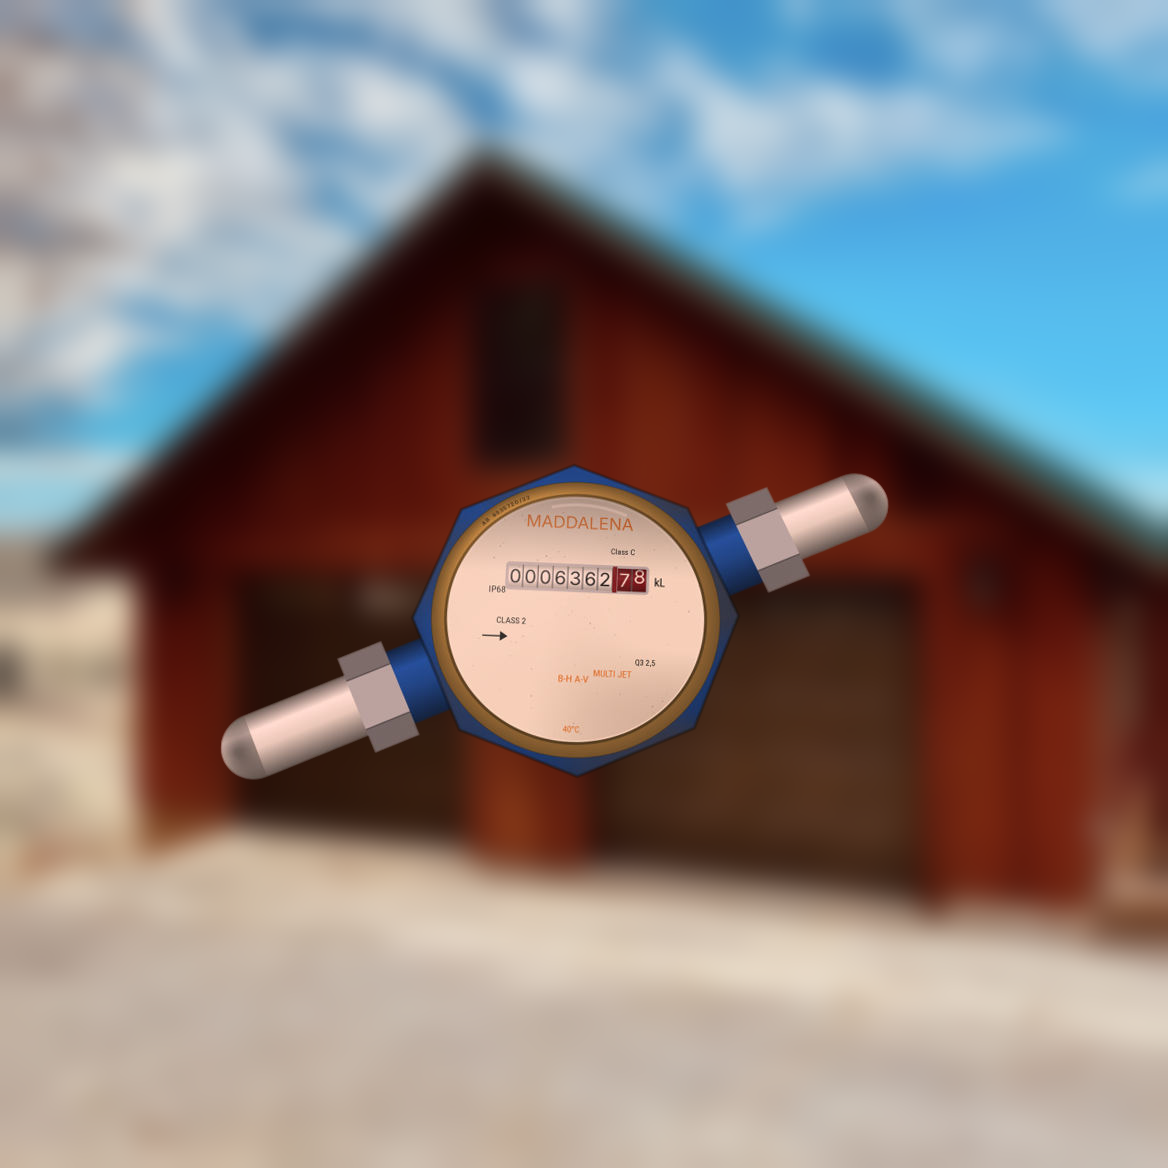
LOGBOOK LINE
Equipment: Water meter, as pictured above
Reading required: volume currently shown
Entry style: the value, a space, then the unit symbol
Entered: 6362.78 kL
